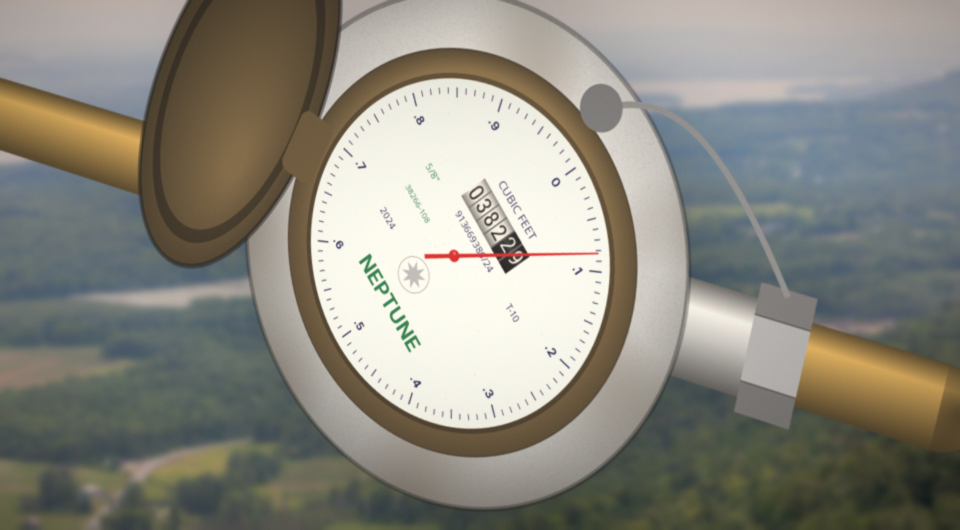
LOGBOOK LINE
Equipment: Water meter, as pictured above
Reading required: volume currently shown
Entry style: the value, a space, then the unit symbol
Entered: 38229.08 ft³
